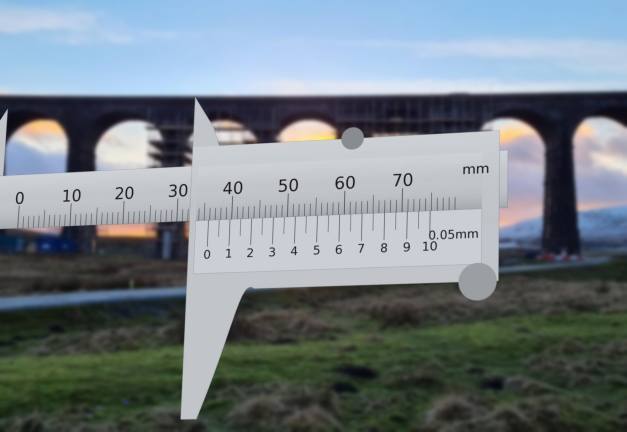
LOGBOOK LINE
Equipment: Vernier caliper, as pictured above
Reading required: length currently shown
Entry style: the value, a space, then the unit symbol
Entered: 35.8 mm
